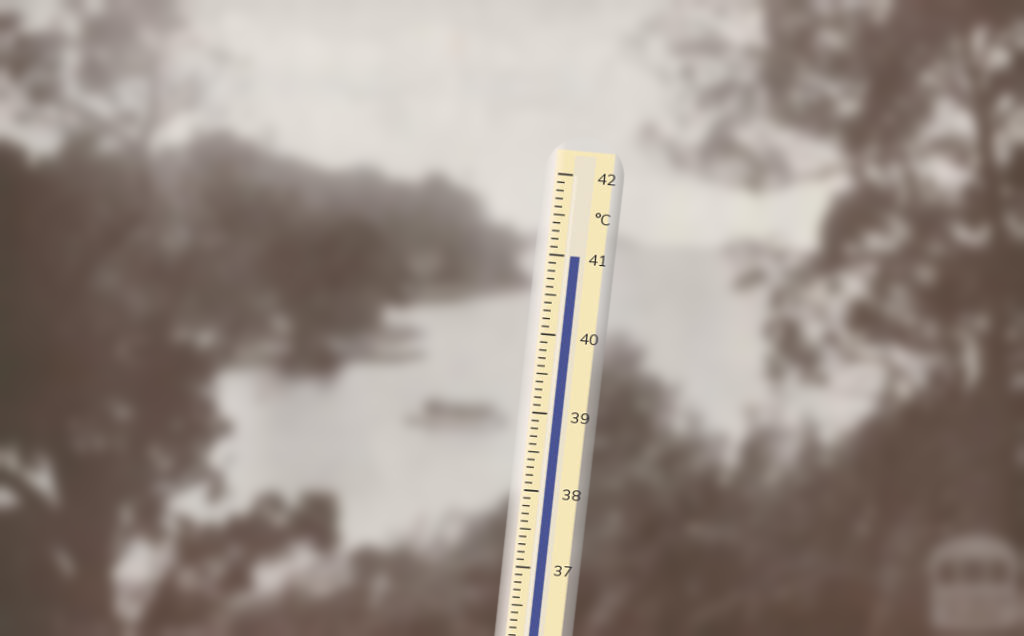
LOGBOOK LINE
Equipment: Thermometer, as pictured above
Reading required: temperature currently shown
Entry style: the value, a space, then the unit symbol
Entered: 41 °C
